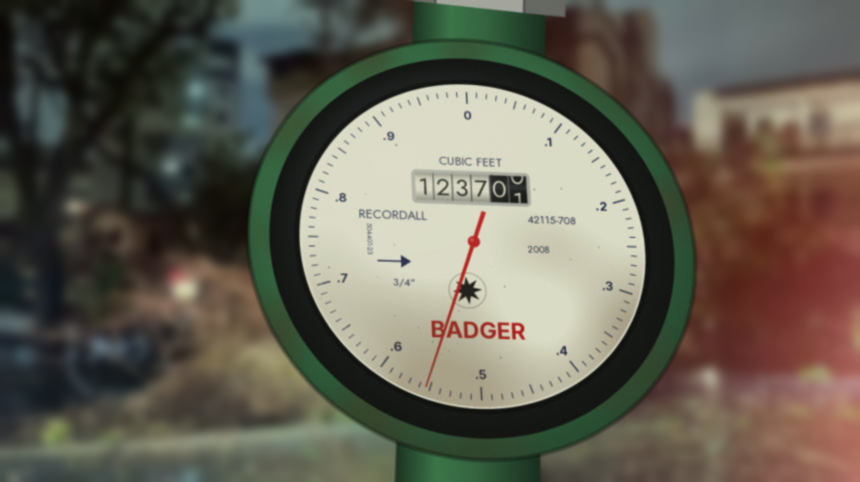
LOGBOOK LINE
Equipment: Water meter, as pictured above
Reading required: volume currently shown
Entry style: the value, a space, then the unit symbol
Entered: 123700.55 ft³
